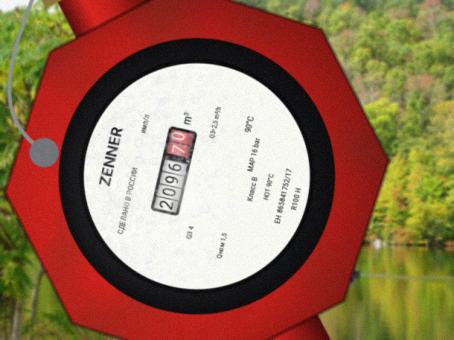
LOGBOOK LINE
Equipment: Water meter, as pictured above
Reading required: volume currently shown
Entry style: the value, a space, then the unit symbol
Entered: 2096.70 m³
